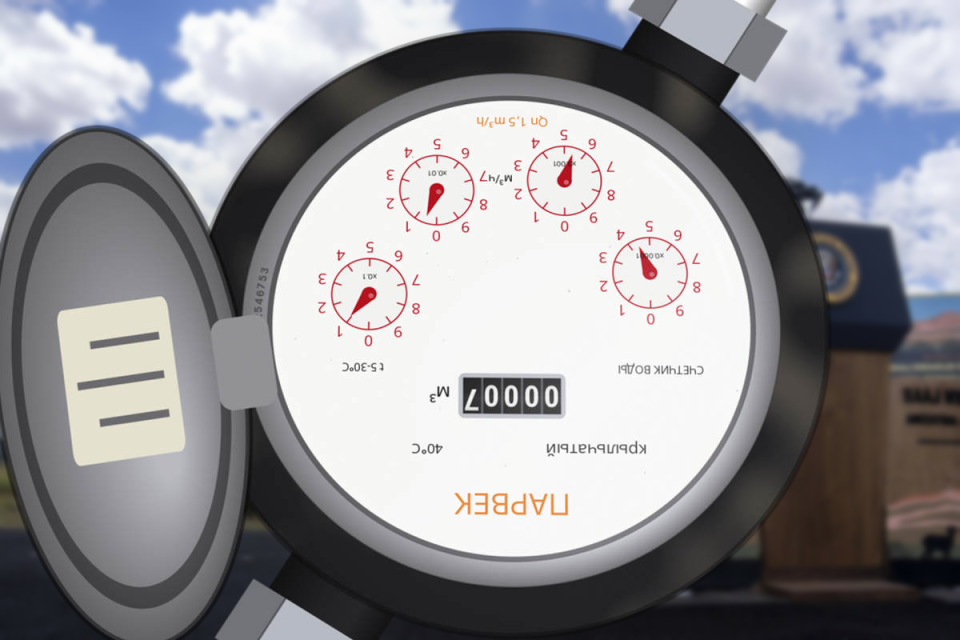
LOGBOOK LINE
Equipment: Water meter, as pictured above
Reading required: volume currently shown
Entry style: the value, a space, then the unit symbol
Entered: 7.1054 m³
